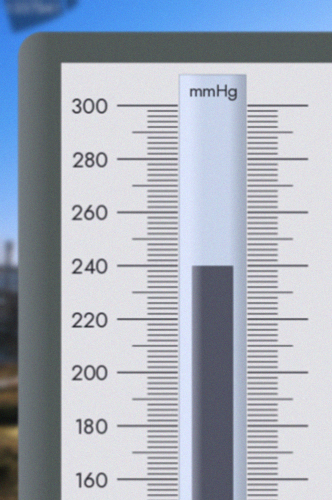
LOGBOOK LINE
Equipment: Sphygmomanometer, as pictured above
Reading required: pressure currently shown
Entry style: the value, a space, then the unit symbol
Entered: 240 mmHg
